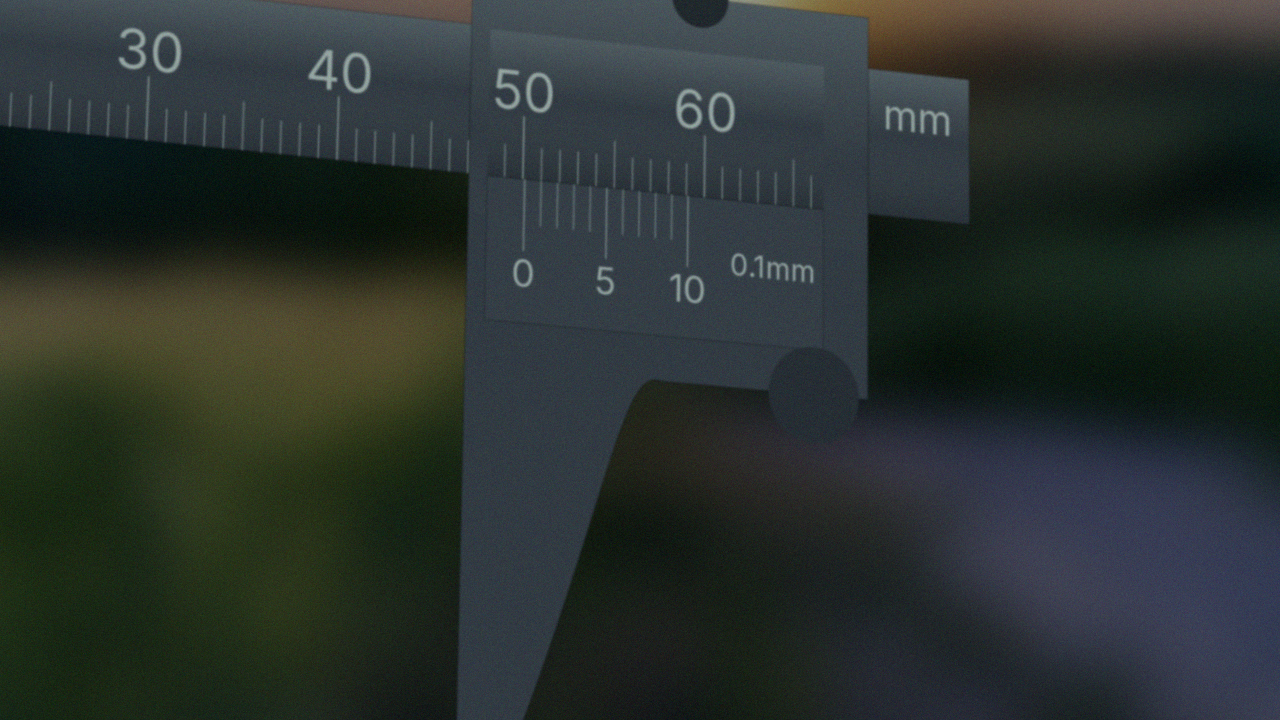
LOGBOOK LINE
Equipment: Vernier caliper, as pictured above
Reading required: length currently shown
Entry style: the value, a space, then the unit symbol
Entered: 50.1 mm
